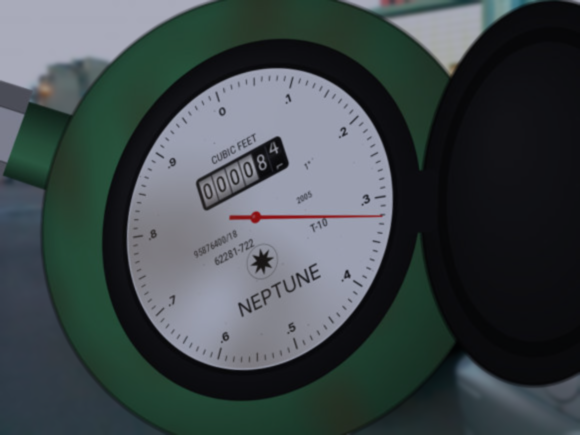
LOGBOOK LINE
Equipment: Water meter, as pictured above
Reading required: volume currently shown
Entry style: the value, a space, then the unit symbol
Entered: 84.32 ft³
